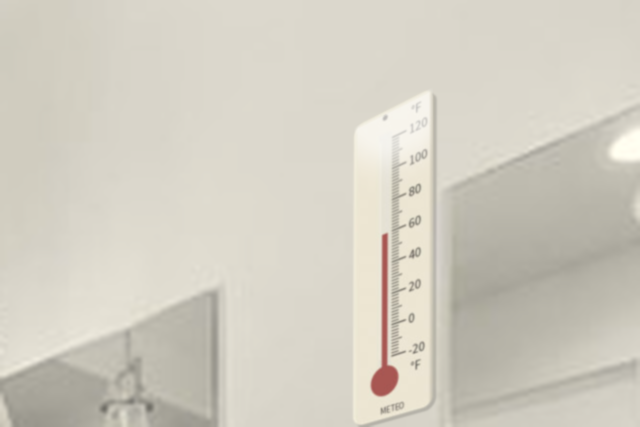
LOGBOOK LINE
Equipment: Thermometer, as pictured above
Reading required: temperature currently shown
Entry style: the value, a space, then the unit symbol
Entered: 60 °F
